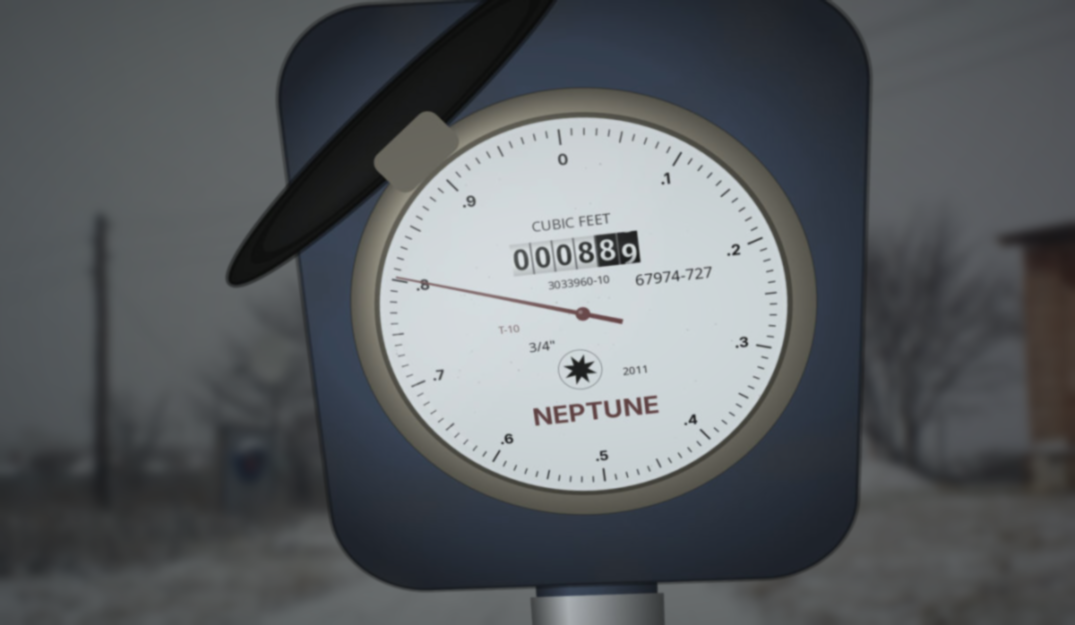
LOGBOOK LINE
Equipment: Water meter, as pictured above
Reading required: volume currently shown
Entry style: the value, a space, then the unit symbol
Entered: 888.80 ft³
